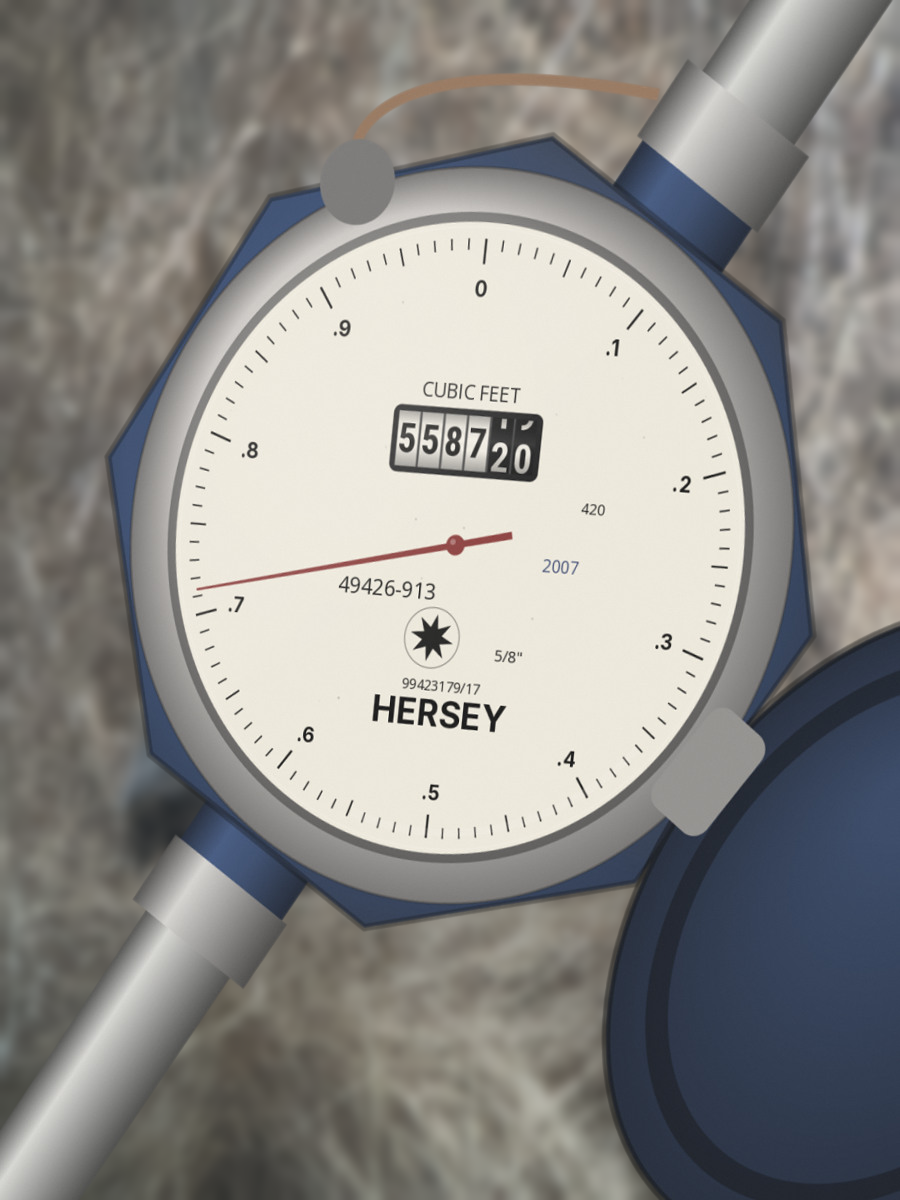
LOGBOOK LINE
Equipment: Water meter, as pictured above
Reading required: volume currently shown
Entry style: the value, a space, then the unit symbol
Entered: 558719.71 ft³
